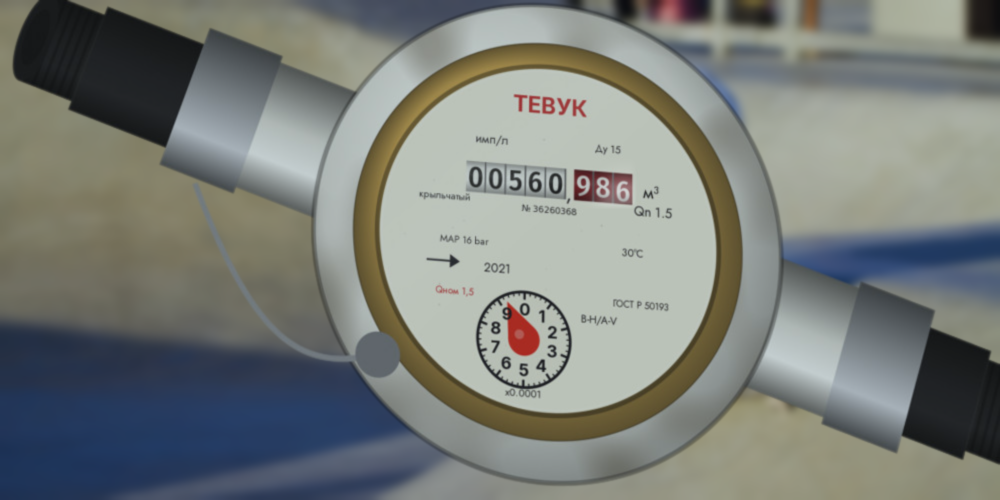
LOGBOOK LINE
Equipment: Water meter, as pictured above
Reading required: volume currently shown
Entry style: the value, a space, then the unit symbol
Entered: 560.9859 m³
